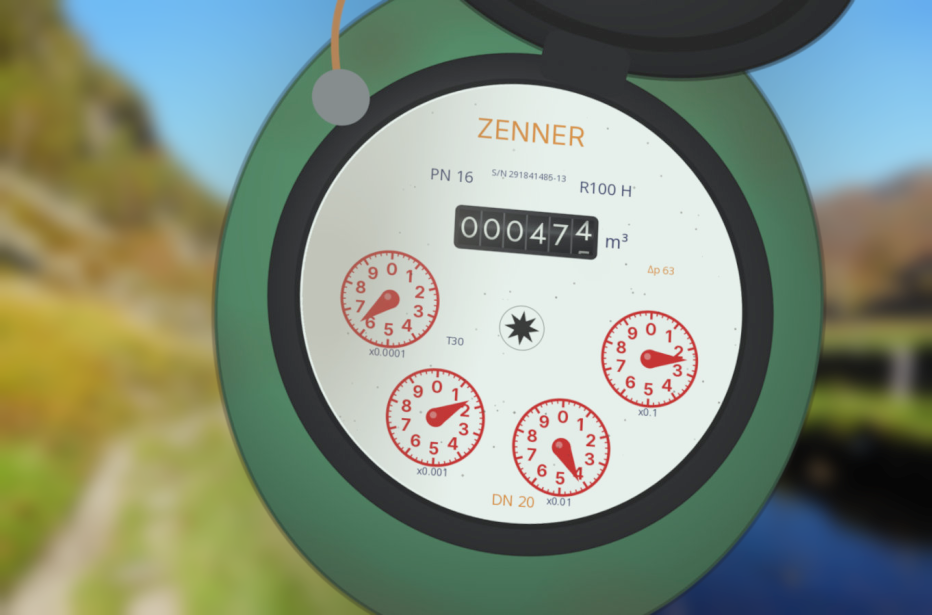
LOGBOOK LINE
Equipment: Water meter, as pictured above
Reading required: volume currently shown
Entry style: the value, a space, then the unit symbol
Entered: 474.2416 m³
